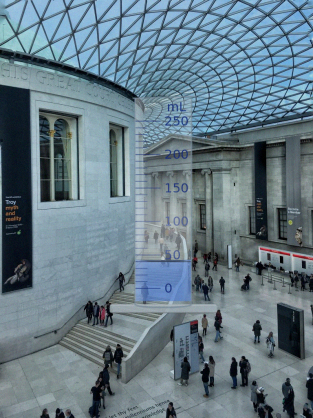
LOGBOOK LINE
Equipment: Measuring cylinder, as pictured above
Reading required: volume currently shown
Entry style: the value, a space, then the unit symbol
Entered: 40 mL
